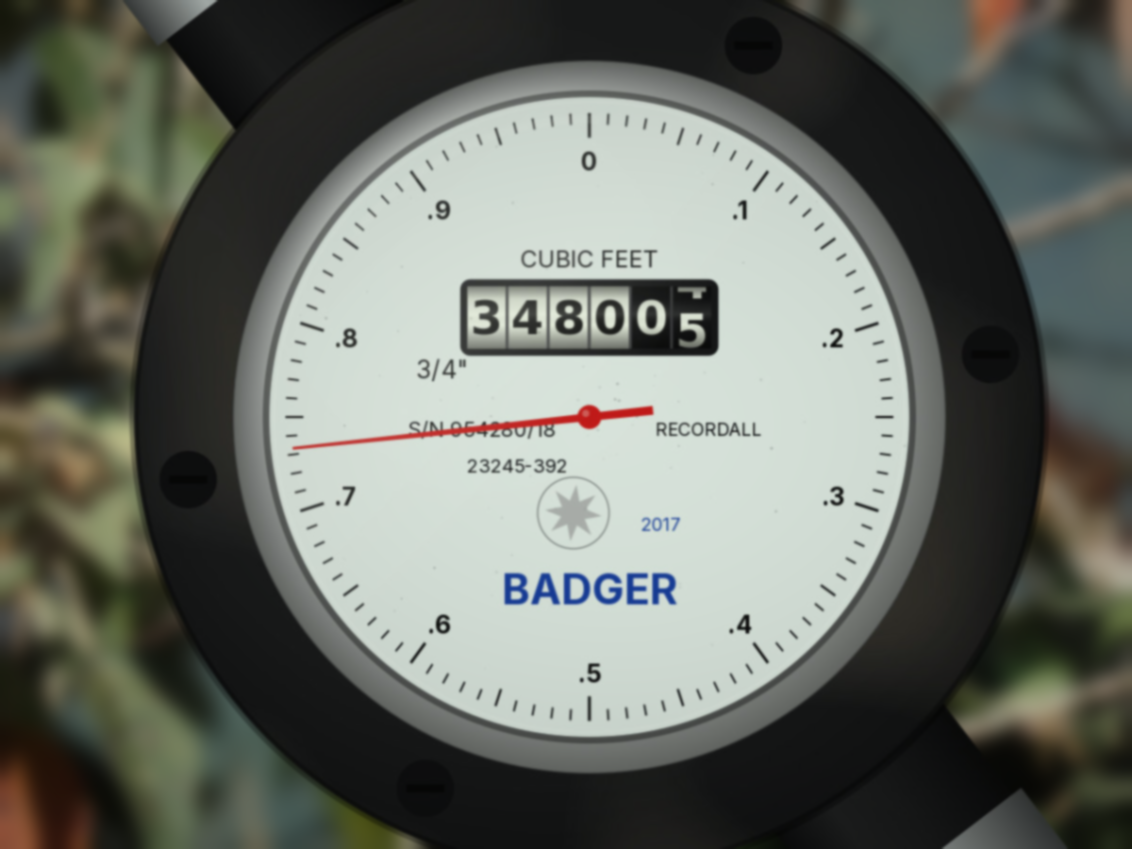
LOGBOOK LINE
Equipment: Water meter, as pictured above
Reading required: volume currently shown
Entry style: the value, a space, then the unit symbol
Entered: 348004.73 ft³
